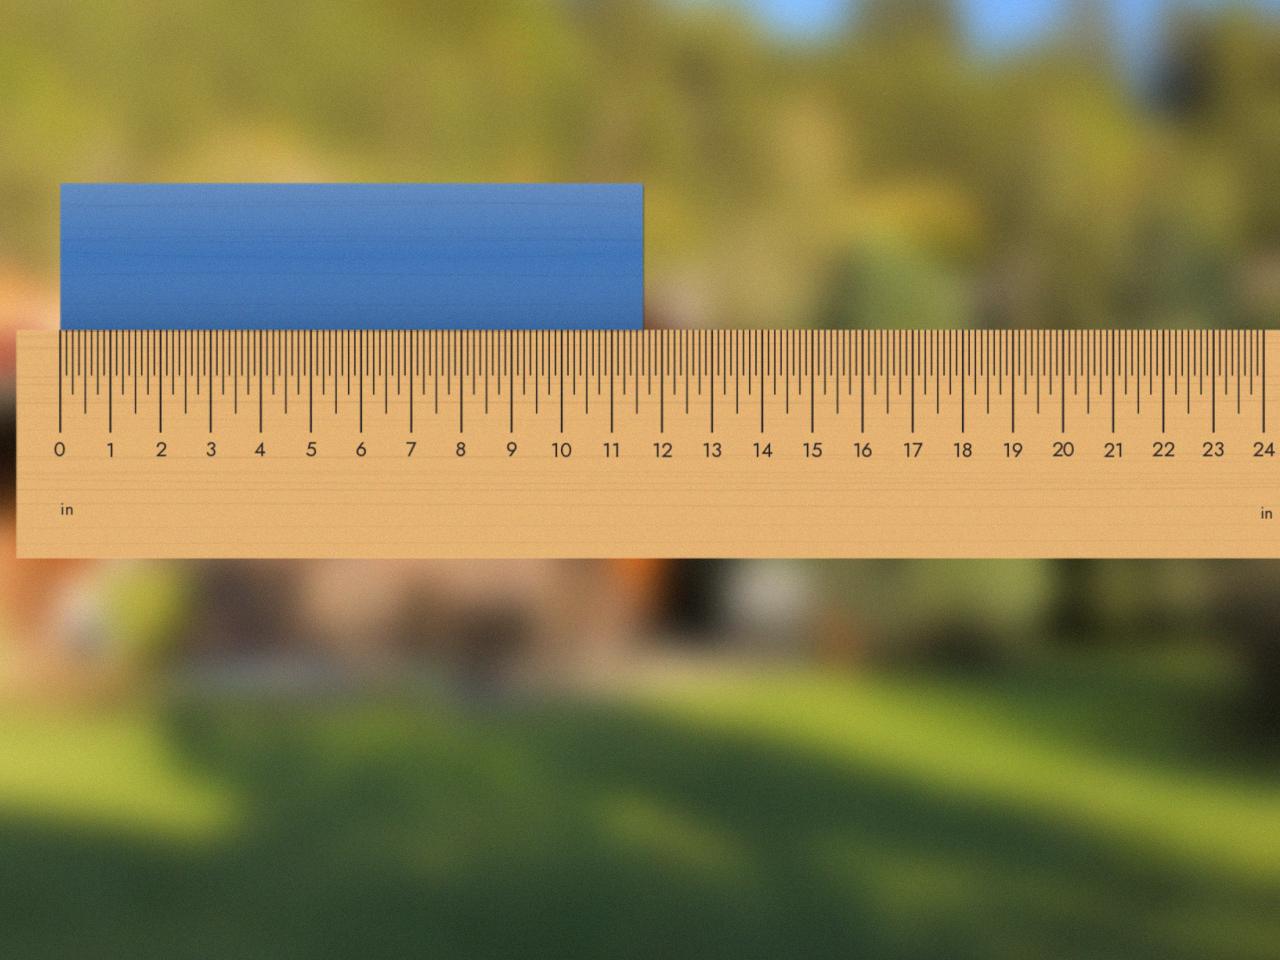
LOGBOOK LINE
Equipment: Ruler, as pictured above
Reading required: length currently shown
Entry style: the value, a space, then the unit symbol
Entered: 11.625 in
